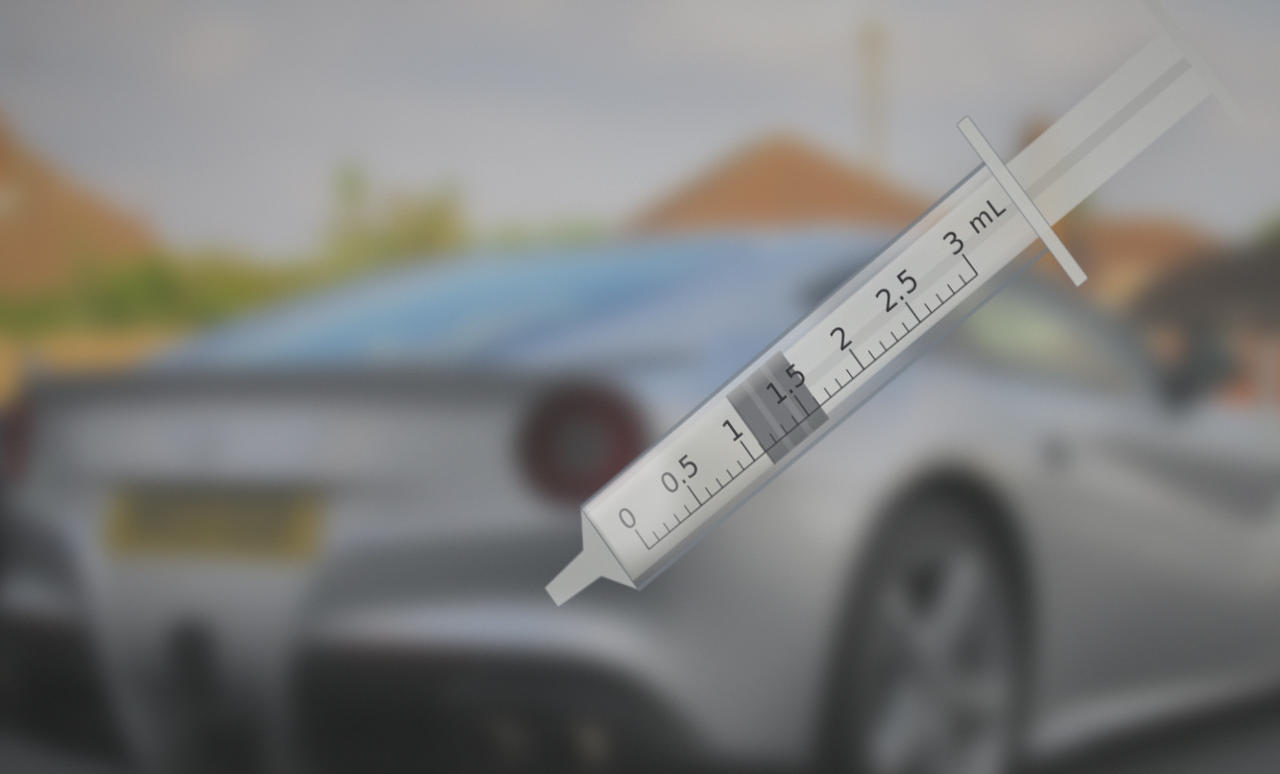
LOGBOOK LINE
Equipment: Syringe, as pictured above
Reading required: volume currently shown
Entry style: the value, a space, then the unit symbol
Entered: 1.1 mL
